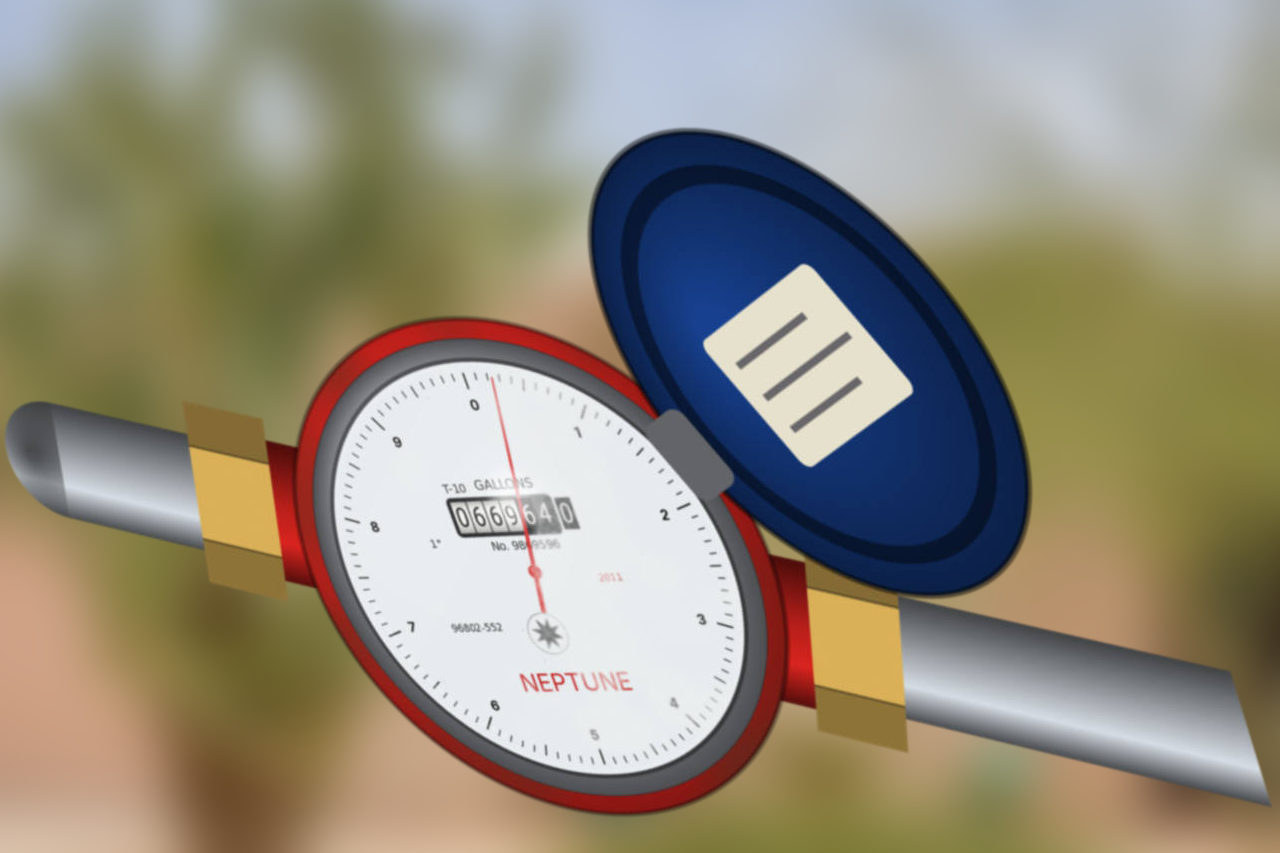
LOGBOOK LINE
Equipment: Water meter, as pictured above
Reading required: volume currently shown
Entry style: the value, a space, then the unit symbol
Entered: 669640.2 gal
